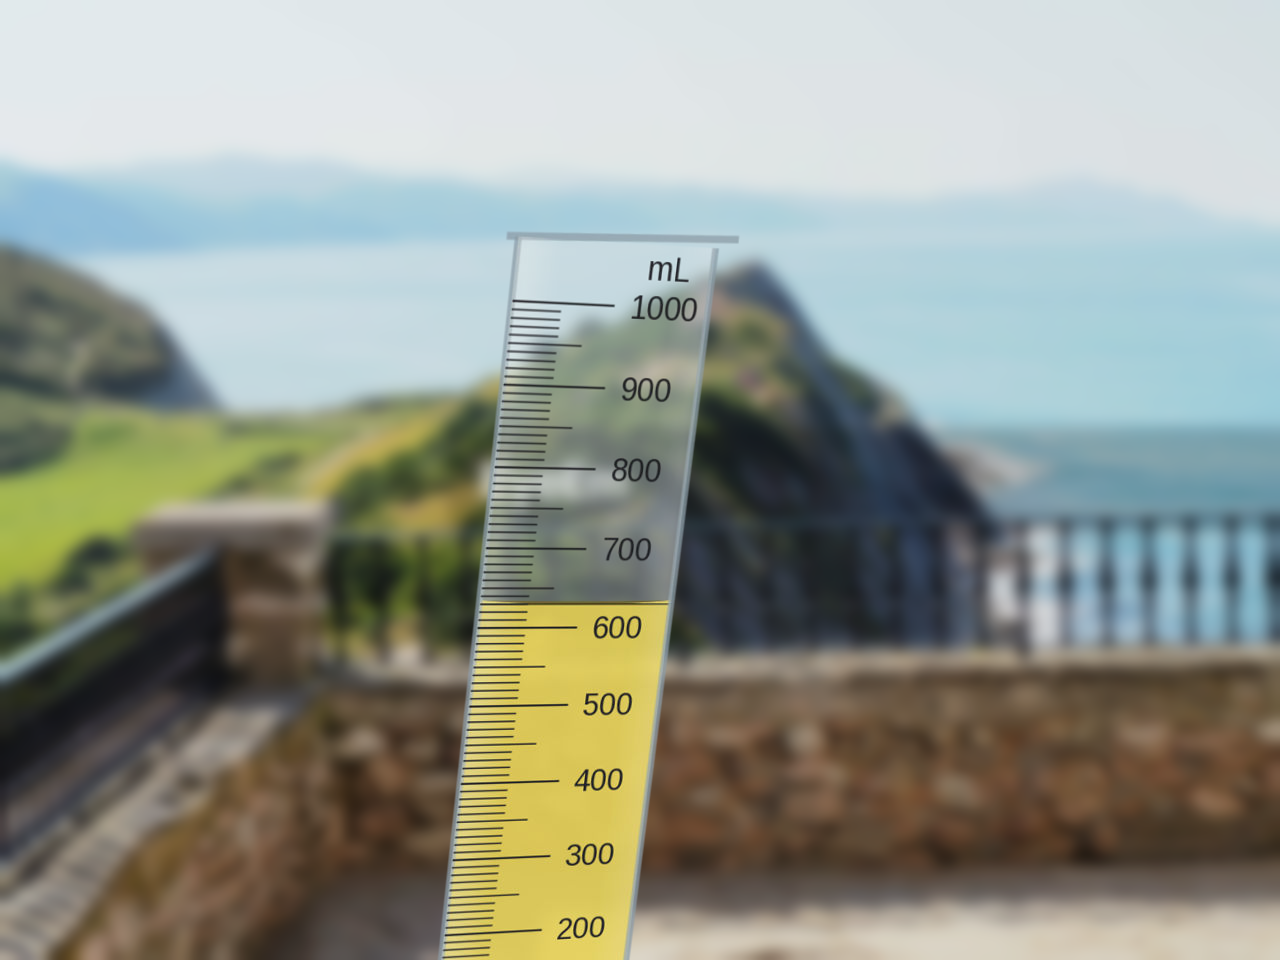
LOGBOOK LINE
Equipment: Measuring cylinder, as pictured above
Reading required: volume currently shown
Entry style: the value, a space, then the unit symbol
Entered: 630 mL
